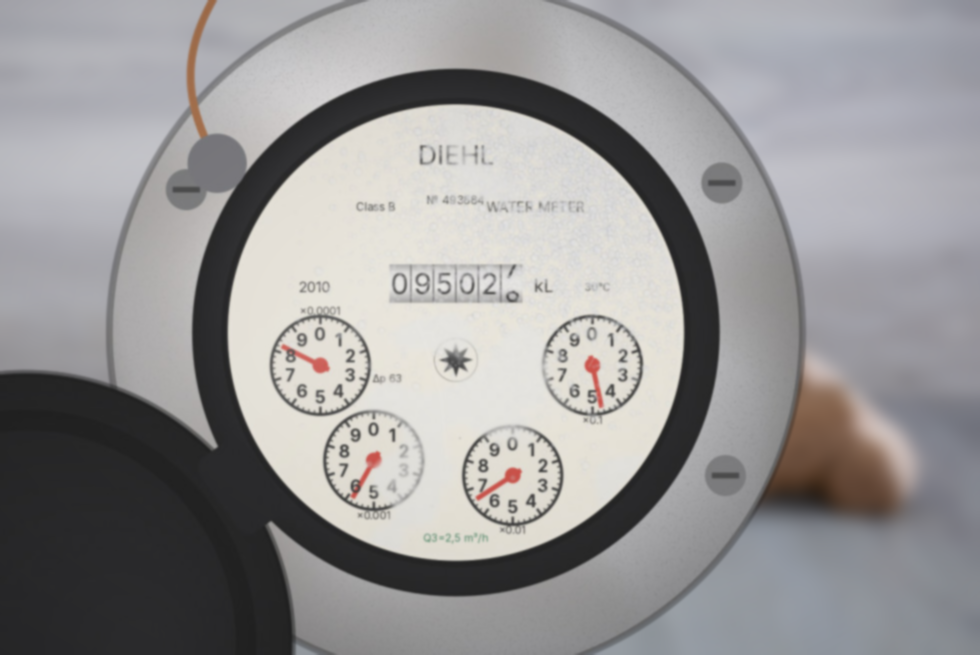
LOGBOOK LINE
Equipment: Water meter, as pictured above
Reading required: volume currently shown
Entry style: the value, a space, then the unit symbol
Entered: 95027.4658 kL
